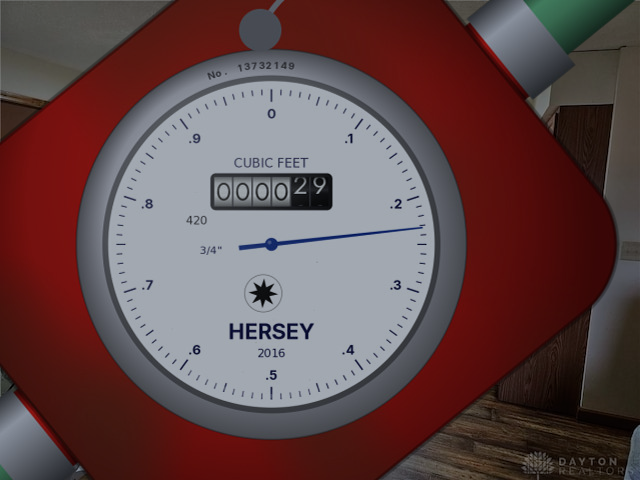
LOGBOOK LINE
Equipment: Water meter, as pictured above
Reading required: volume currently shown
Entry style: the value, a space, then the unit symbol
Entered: 29.23 ft³
